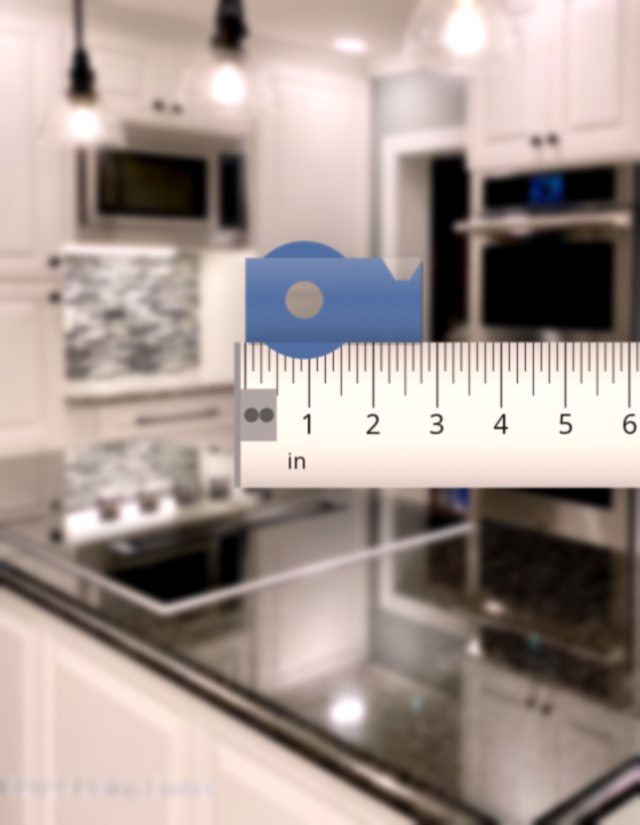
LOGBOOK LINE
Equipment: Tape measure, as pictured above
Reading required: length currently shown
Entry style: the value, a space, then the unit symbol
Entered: 2.75 in
